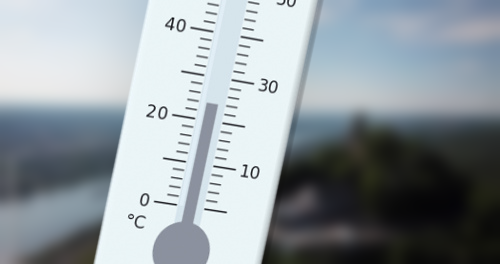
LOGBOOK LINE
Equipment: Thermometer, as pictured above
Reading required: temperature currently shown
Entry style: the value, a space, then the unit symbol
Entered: 24 °C
